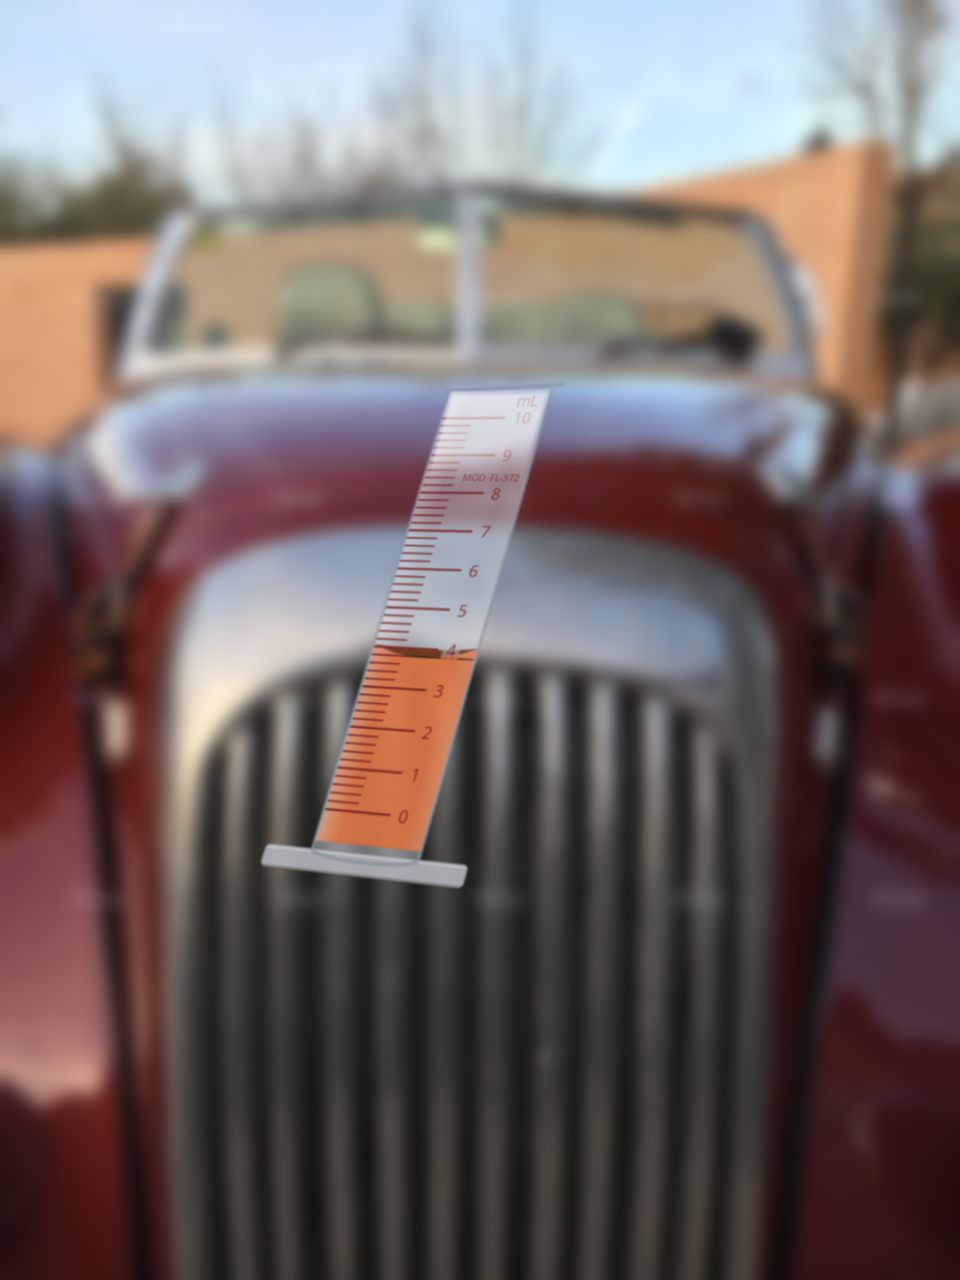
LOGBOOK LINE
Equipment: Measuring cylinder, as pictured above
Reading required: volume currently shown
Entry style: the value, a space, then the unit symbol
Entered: 3.8 mL
